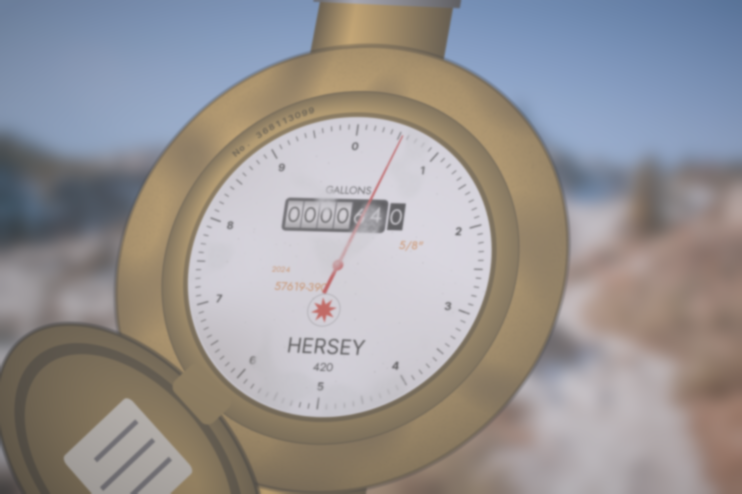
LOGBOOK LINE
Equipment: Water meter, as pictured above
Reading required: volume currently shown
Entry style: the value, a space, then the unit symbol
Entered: 640.5 gal
